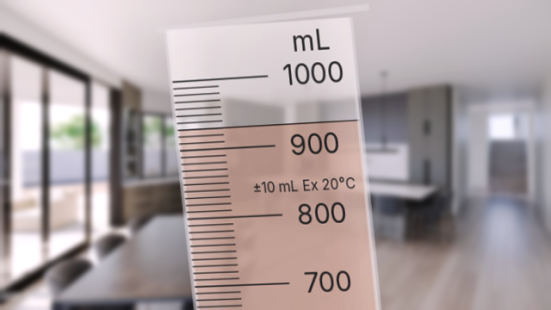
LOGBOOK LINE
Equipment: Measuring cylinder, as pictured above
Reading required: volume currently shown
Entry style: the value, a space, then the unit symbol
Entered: 930 mL
